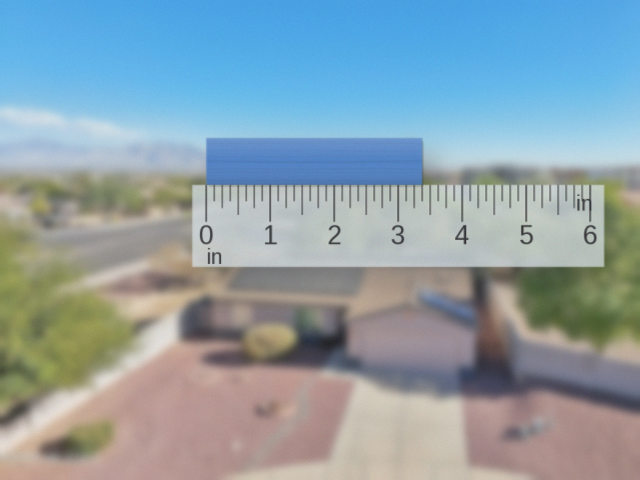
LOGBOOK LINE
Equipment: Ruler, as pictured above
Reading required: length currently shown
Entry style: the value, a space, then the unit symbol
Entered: 3.375 in
